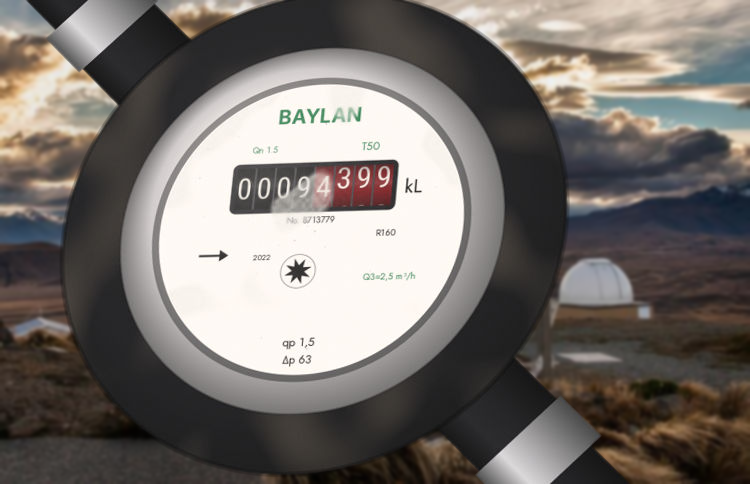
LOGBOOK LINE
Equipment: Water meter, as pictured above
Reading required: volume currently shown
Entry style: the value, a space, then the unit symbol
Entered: 9.4399 kL
